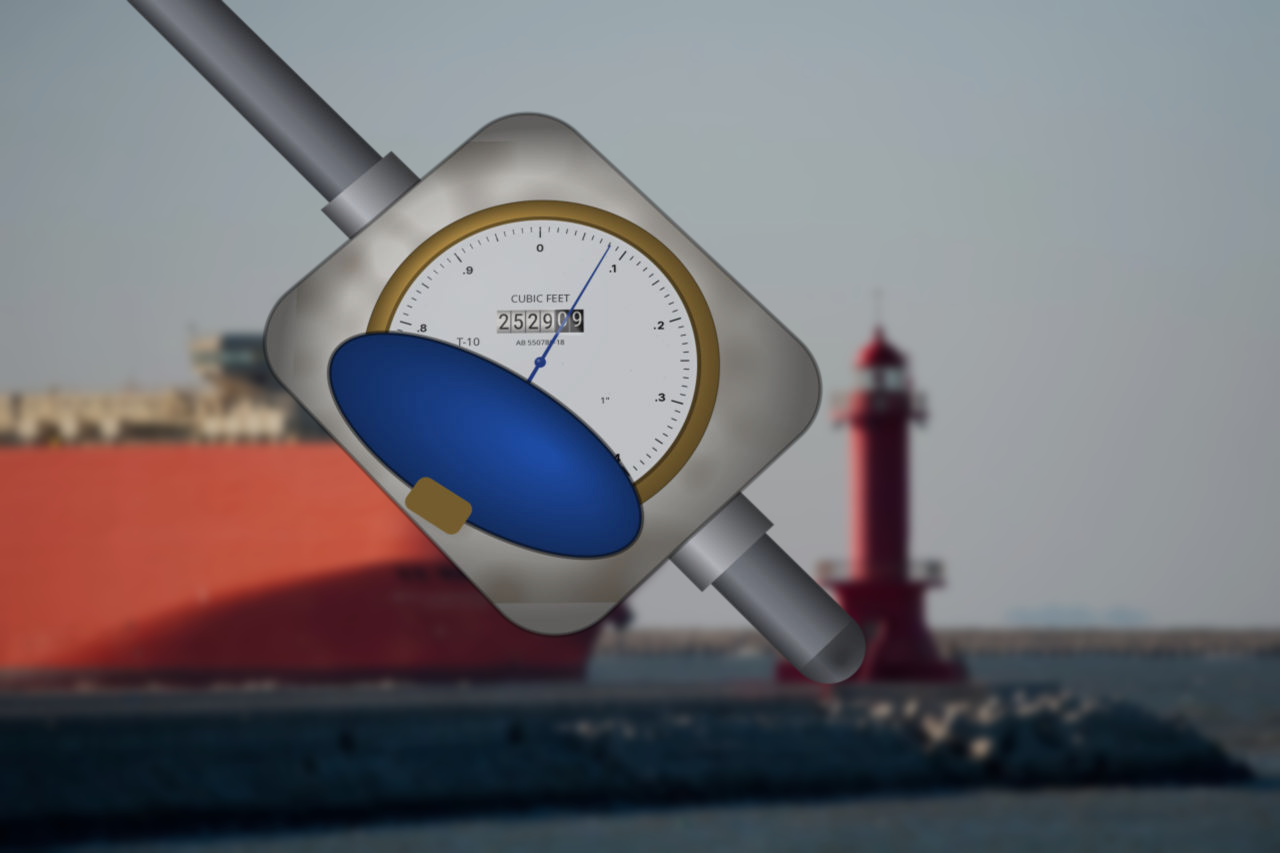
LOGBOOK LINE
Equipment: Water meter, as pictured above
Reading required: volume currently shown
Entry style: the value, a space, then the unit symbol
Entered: 252909.08 ft³
